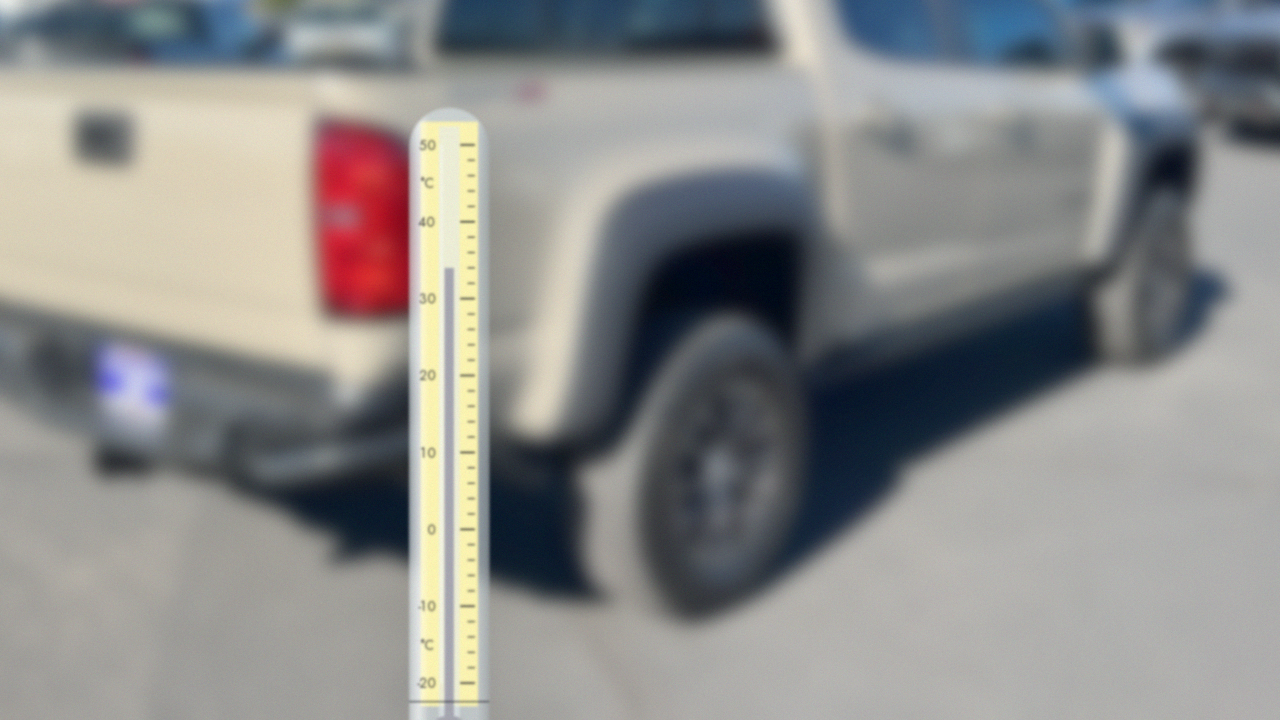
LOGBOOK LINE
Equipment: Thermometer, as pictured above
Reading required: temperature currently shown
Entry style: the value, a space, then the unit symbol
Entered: 34 °C
